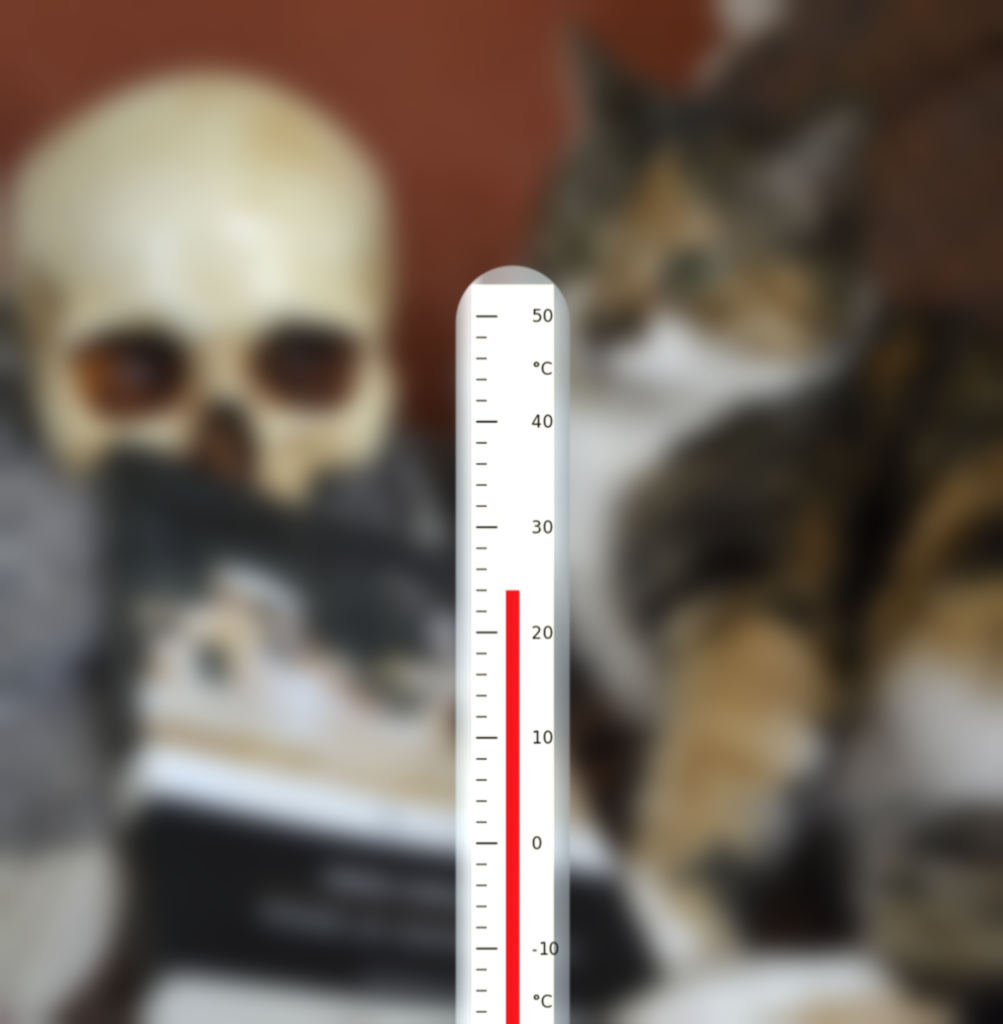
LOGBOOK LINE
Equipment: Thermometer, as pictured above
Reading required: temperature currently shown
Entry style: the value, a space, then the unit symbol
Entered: 24 °C
